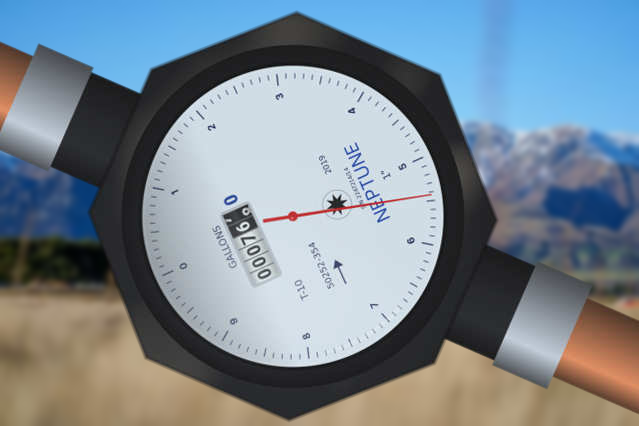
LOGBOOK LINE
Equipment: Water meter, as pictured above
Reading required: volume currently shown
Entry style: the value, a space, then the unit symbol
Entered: 7675.4 gal
